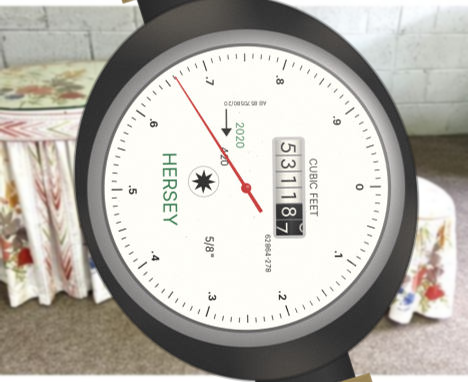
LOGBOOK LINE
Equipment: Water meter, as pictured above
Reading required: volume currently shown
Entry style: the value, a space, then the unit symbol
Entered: 531186.66 ft³
